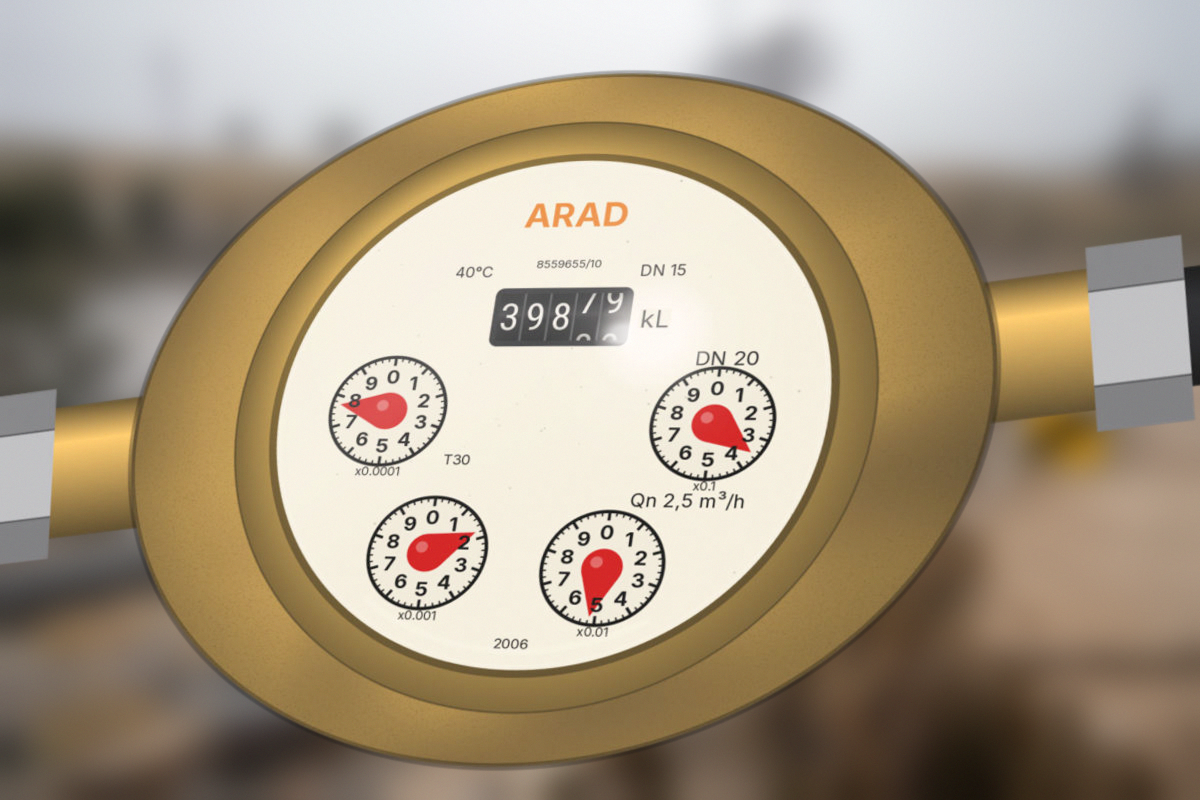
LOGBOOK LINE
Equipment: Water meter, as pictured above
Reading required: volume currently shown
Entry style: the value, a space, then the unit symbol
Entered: 39879.3517 kL
